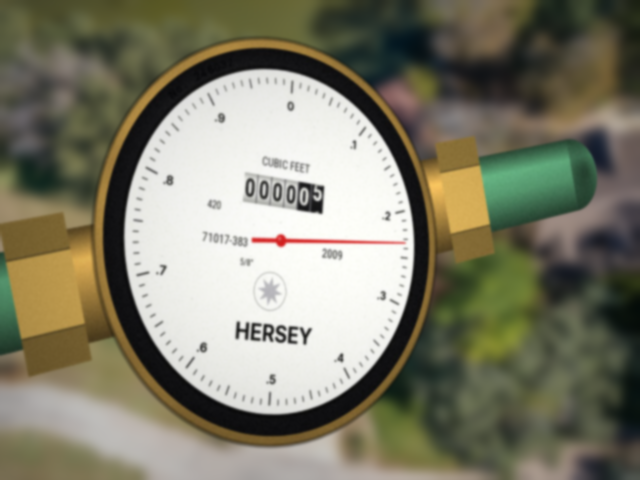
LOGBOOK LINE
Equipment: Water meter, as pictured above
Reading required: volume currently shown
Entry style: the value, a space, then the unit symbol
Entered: 5.23 ft³
